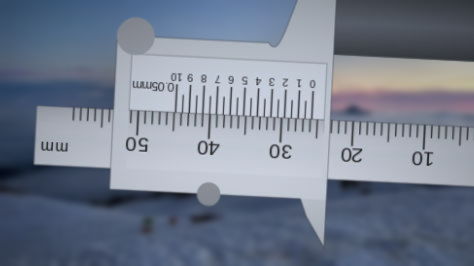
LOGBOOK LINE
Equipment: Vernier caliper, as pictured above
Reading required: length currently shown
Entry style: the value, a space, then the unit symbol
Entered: 25.8 mm
